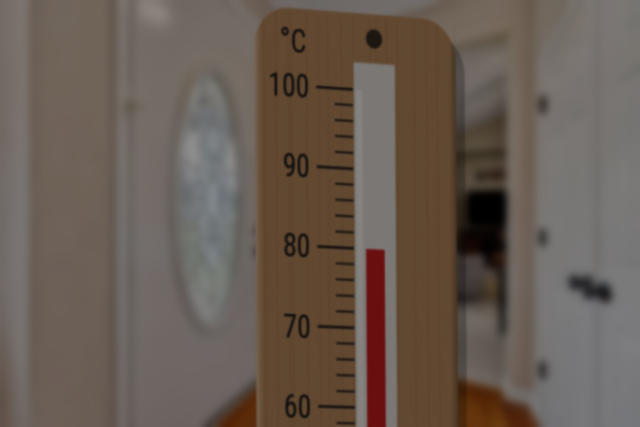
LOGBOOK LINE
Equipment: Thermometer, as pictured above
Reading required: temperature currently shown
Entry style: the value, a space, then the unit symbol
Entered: 80 °C
